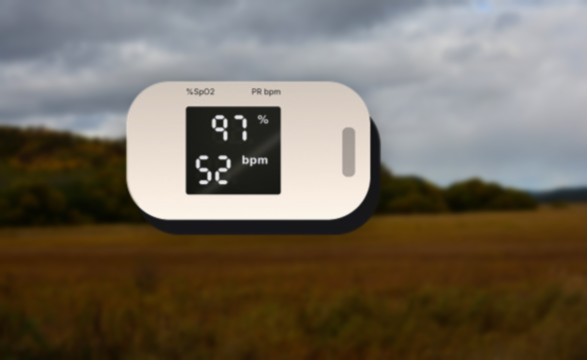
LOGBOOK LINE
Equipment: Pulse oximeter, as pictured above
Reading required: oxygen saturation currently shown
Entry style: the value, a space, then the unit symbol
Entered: 97 %
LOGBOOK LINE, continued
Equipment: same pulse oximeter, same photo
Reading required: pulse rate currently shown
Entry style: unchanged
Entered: 52 bpm
